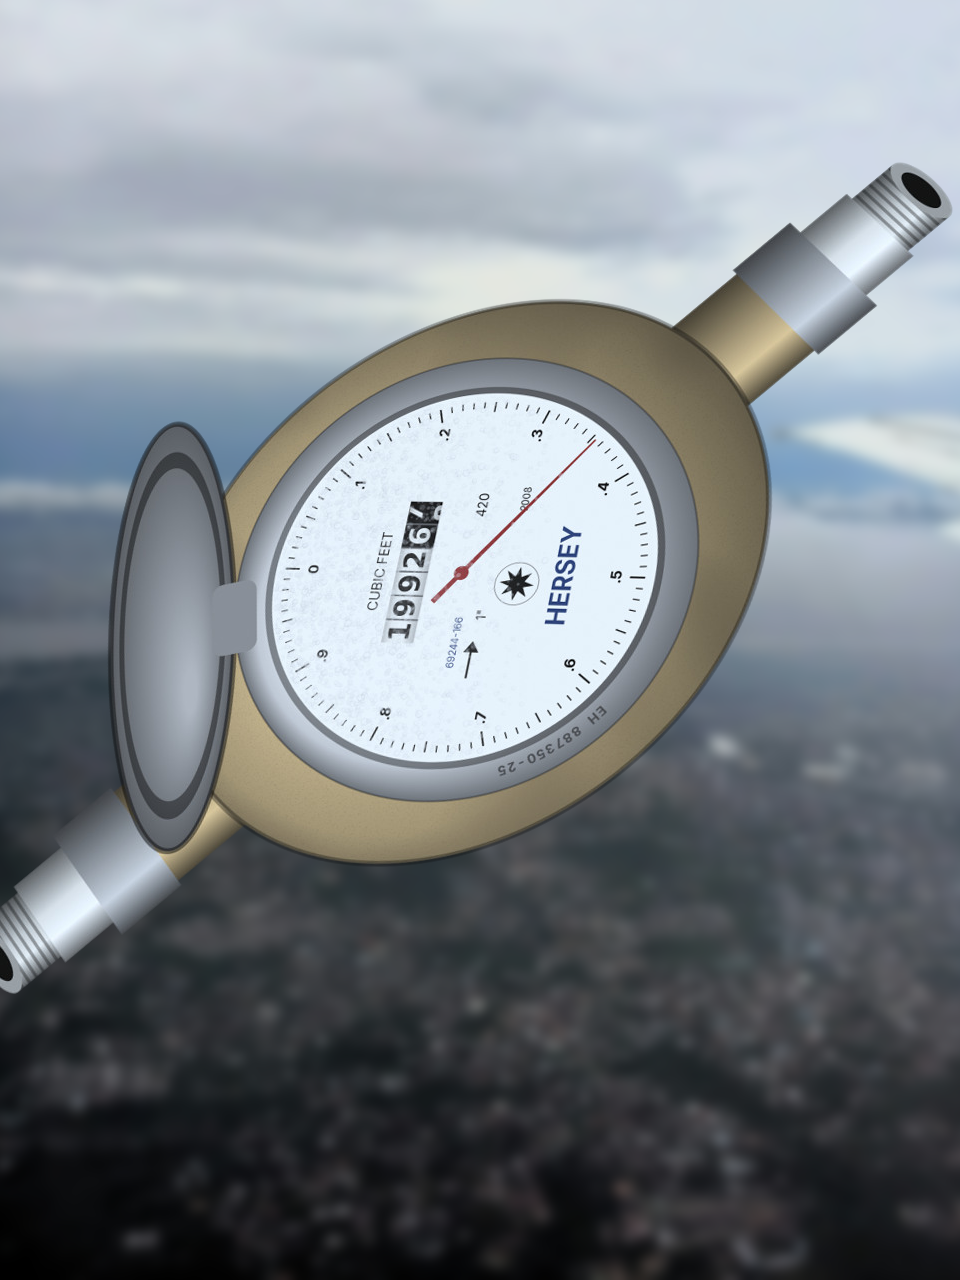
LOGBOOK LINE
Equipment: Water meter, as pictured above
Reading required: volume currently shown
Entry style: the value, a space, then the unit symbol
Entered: 199267.35 ft³
